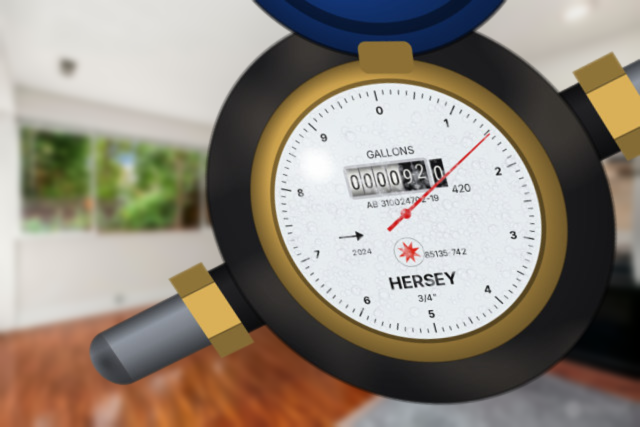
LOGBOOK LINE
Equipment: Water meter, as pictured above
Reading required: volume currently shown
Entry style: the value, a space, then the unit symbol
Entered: 921.5 gal
